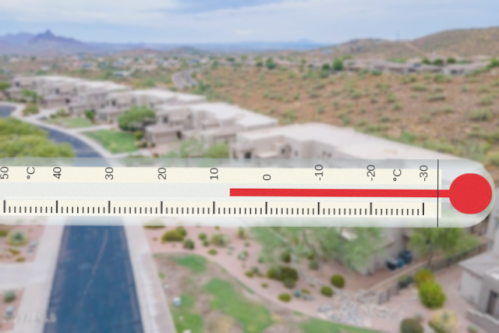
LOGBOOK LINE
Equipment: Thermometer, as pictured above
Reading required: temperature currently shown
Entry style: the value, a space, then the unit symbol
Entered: 7 °C
